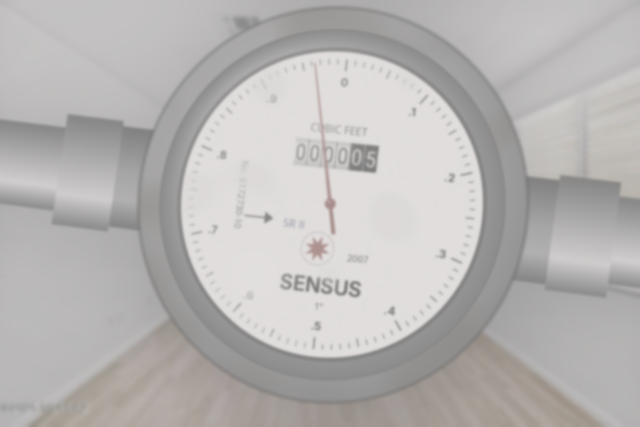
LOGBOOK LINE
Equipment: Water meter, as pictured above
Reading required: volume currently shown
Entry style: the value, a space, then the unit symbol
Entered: 4.96 ft³
